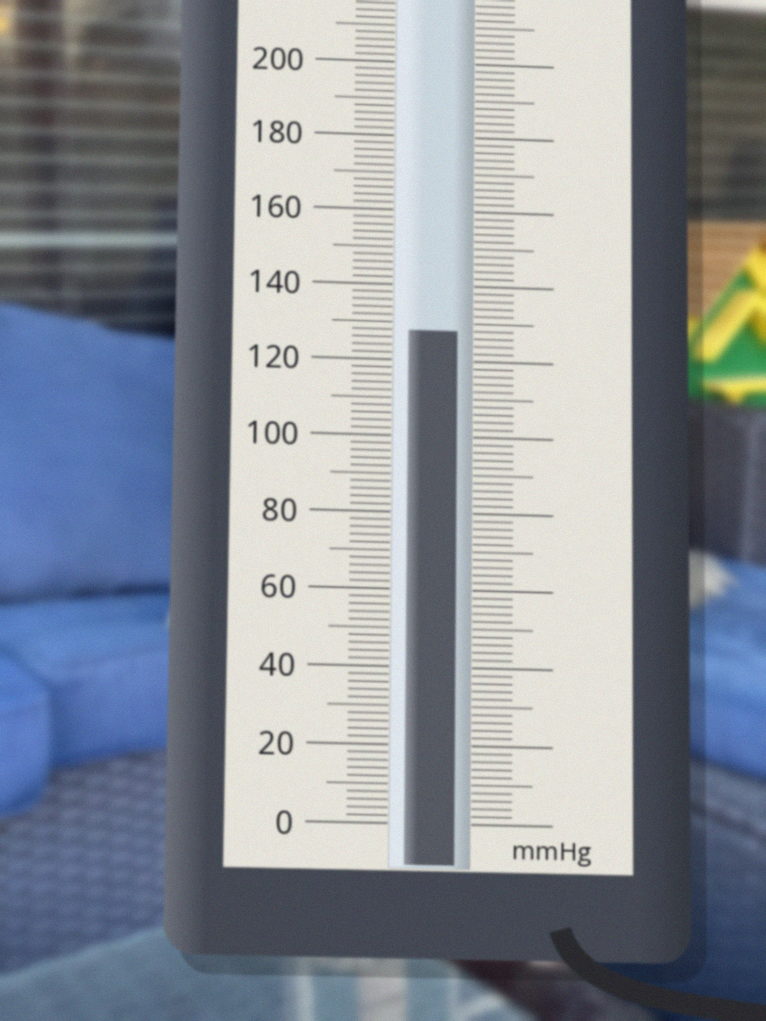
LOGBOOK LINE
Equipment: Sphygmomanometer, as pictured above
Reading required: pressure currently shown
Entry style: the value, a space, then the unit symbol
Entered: 128 mmHg
